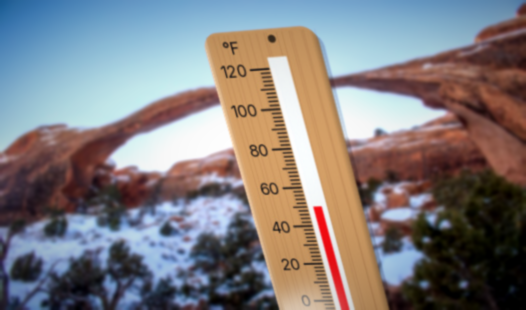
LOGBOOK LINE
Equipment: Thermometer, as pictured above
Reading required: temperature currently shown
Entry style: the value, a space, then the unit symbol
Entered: 50 °F
